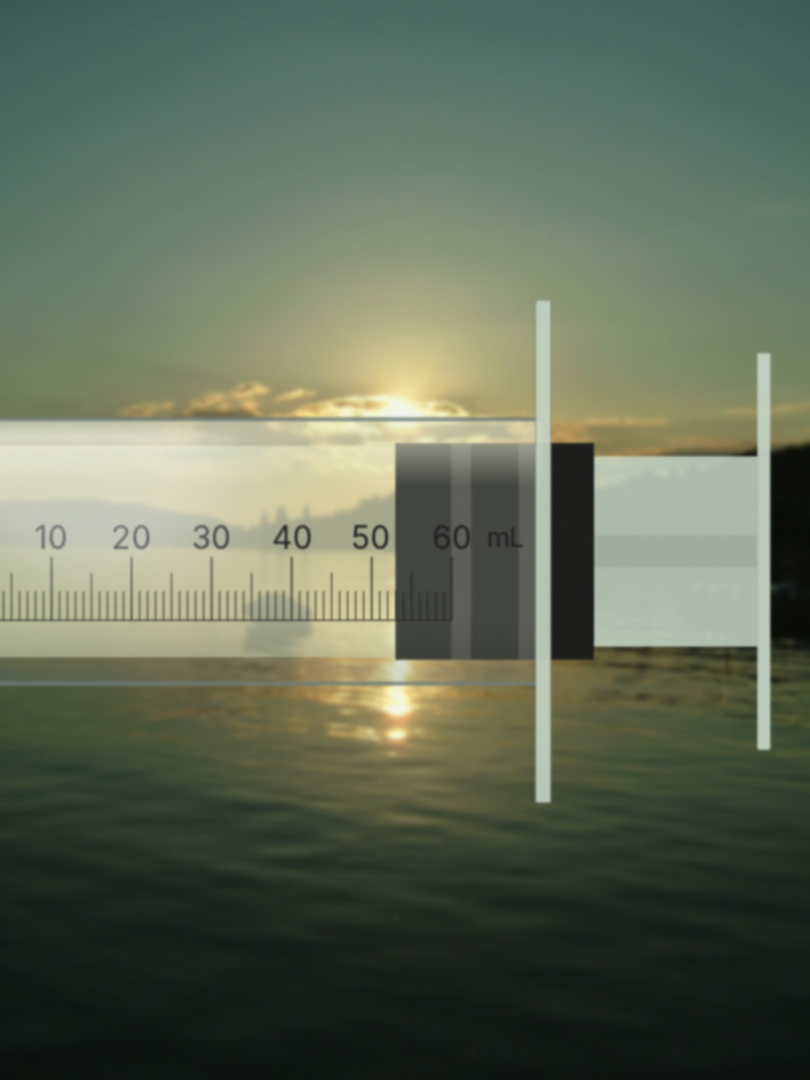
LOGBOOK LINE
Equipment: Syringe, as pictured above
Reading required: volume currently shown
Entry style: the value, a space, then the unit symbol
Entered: 53 mL
